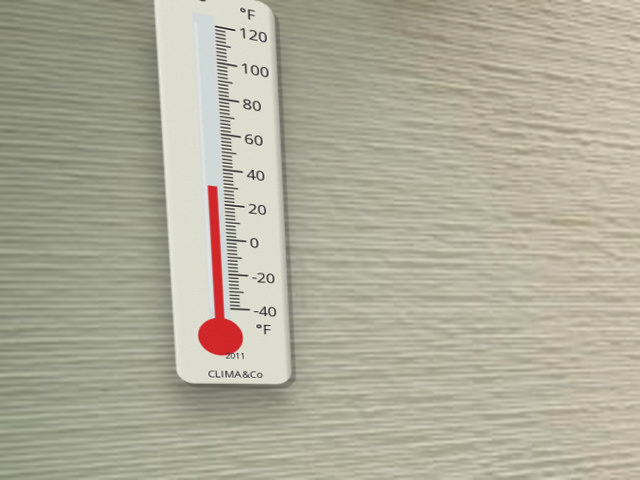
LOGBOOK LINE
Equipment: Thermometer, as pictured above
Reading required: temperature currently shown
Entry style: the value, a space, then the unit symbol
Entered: 30 °F
